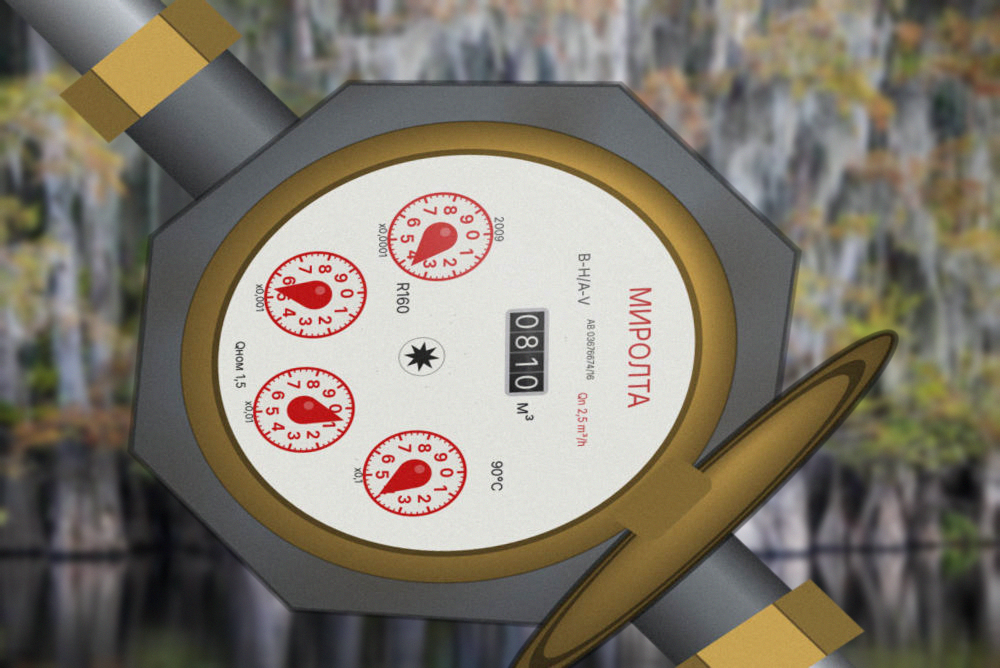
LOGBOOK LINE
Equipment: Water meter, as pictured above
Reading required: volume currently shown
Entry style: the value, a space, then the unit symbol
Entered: 810.4053 m³
